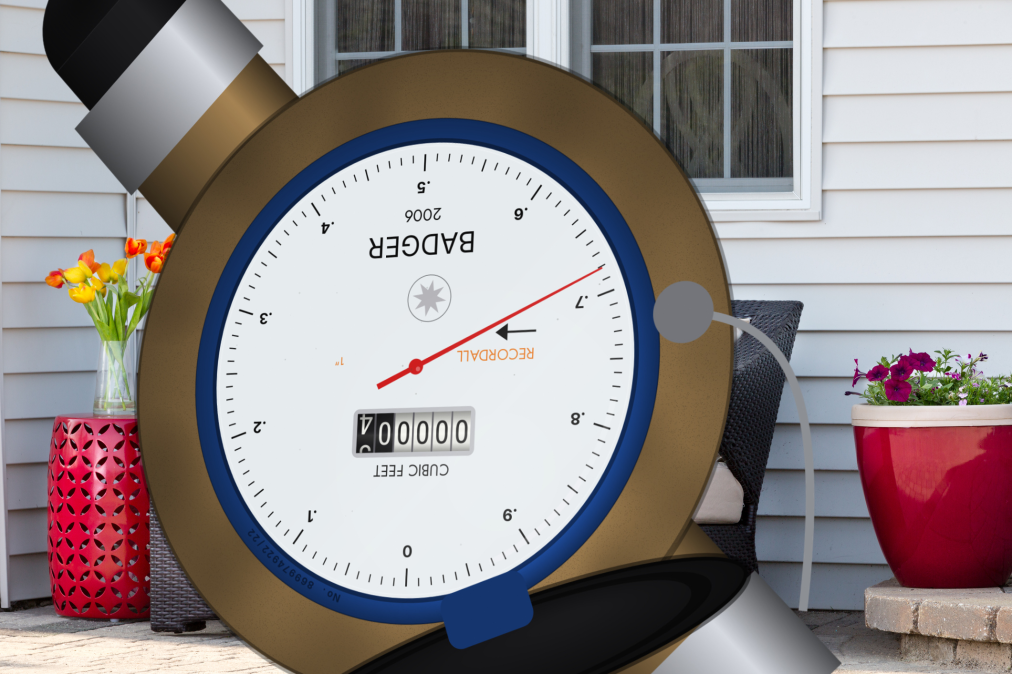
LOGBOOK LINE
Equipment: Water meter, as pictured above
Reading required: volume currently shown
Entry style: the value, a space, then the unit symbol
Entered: 3.68 ft³
